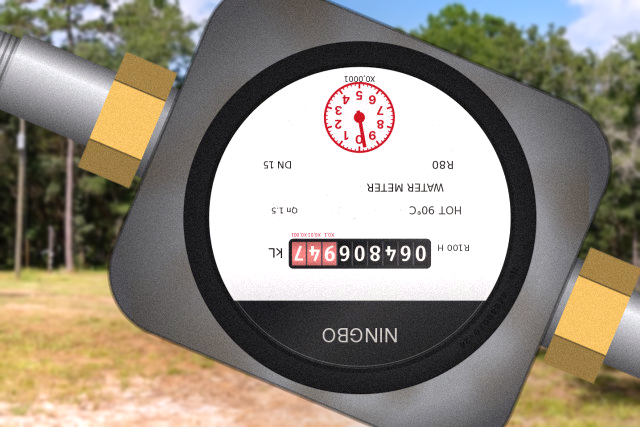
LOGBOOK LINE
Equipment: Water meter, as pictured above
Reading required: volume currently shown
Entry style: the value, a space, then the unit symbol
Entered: 64806.9469 kL
